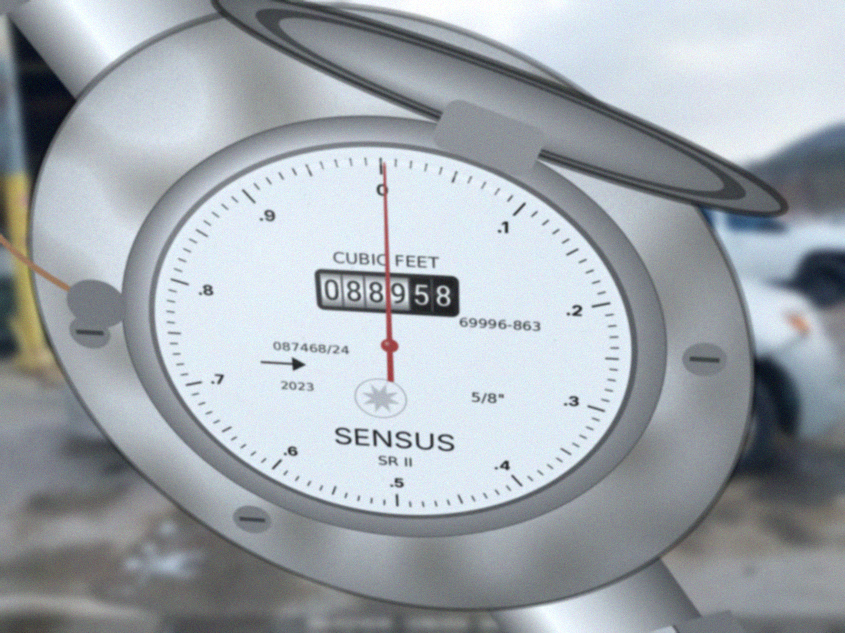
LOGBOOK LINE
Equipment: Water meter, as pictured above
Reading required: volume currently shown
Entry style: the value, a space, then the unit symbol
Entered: 88958.00 ft³
